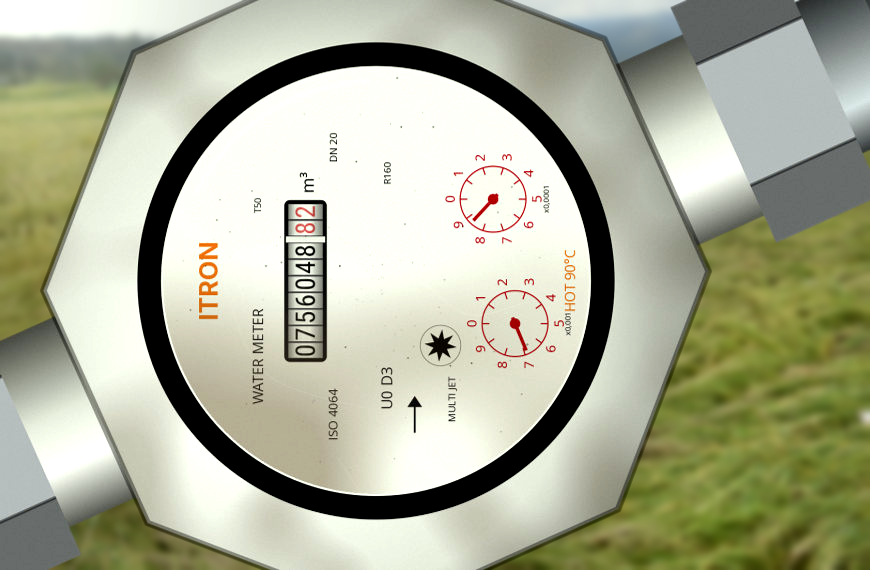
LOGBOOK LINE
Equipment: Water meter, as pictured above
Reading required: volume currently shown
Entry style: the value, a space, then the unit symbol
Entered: 756048.8268 m³
